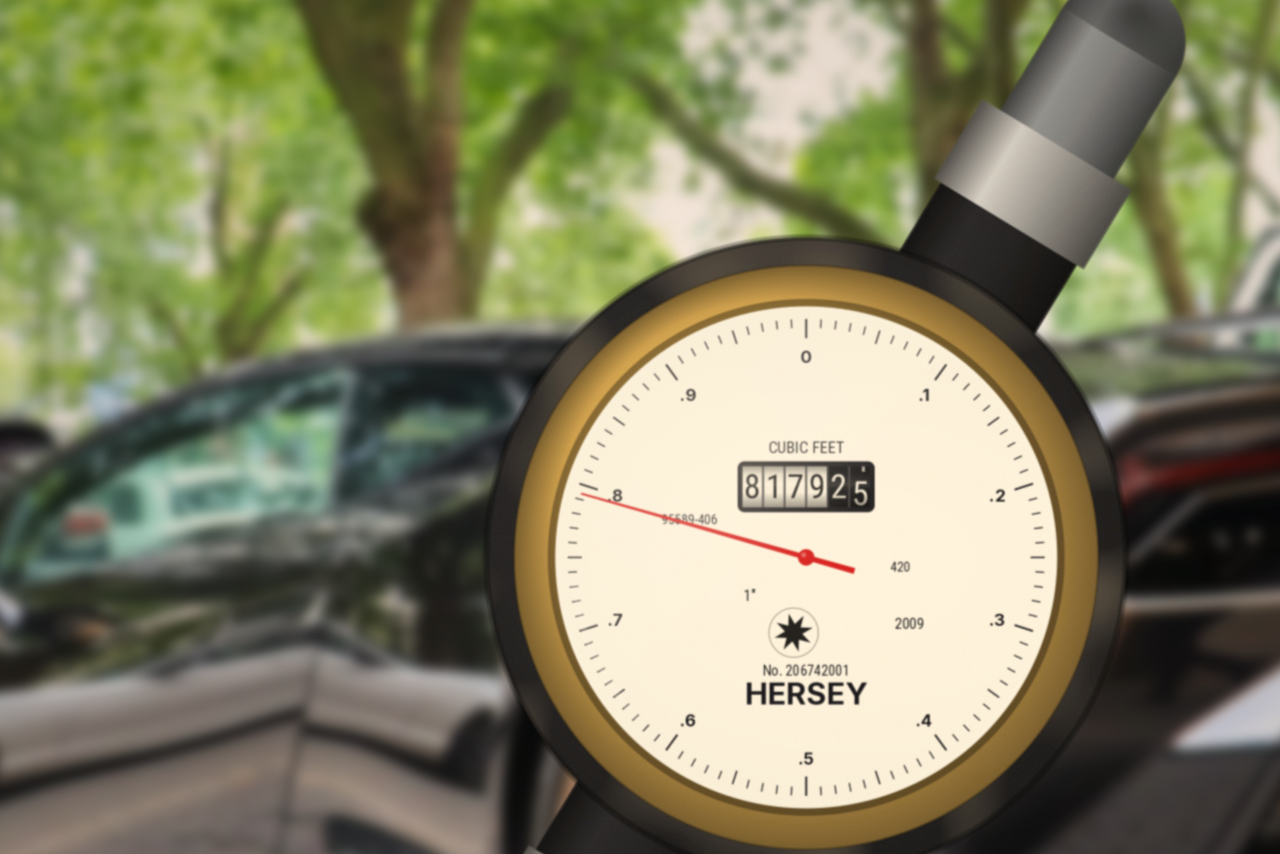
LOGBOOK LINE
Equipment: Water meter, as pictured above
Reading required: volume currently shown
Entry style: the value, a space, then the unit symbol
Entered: 817924.79 ft³
